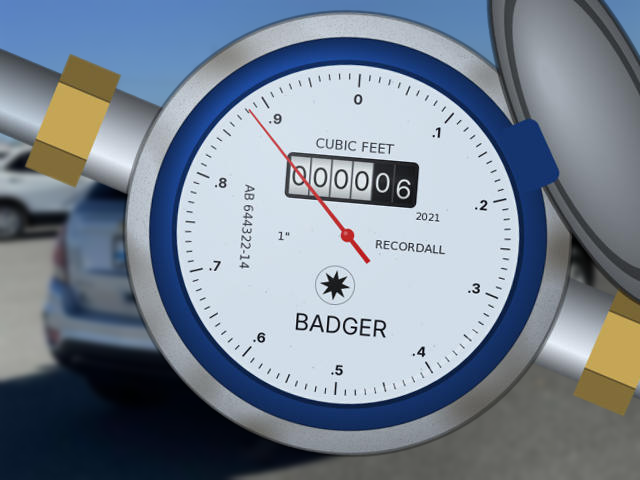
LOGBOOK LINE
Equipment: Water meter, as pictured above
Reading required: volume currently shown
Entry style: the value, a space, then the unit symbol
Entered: 5.88 ft³
